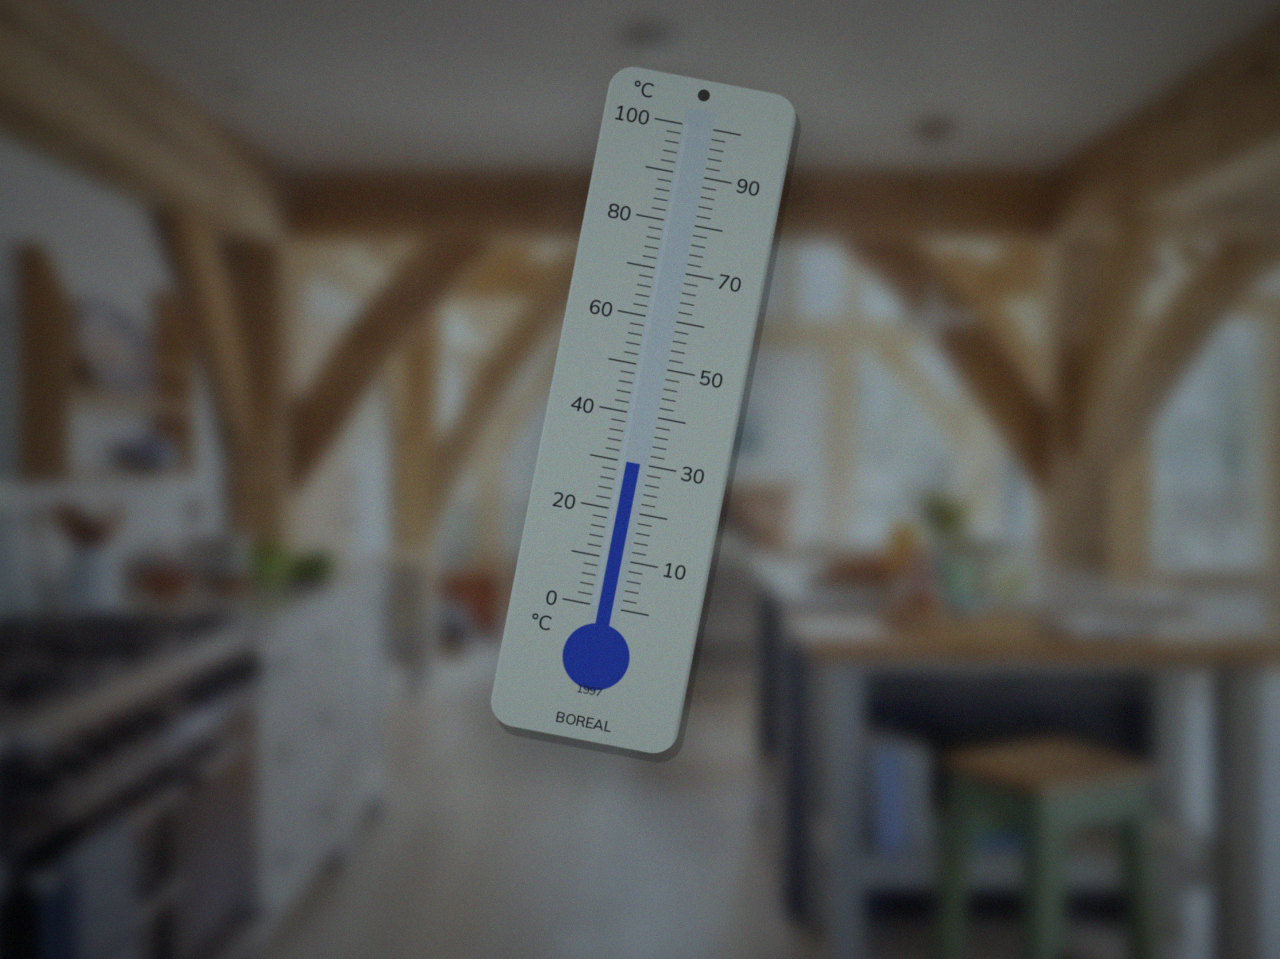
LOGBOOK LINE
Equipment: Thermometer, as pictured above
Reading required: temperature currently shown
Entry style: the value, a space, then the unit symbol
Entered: 30 °C
